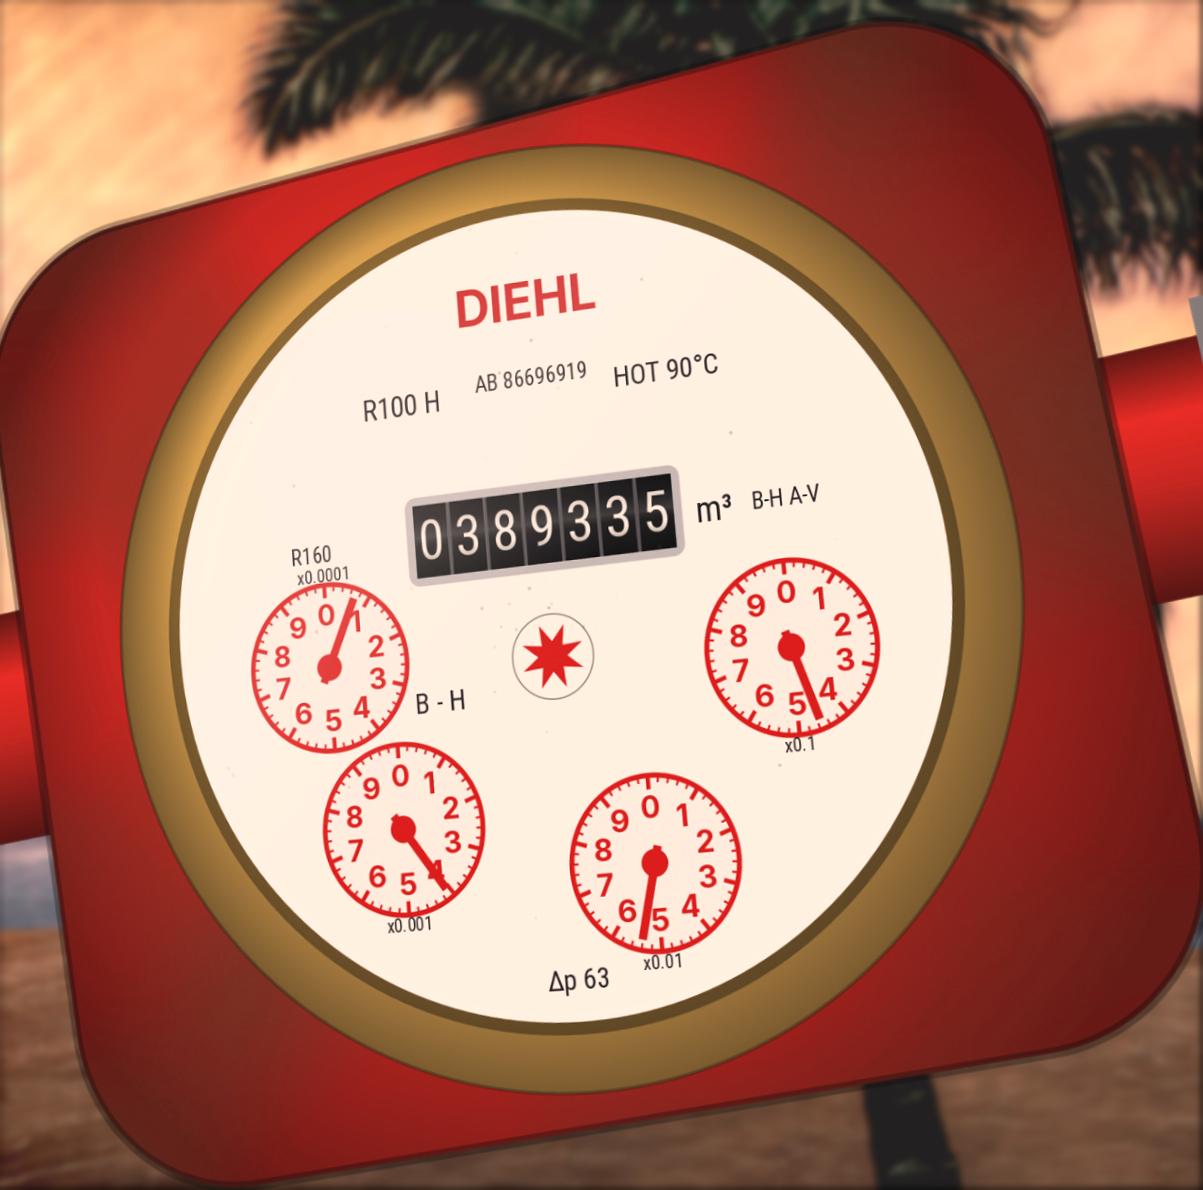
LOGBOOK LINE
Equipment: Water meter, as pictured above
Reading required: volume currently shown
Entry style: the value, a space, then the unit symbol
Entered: 389335.4540 m³
